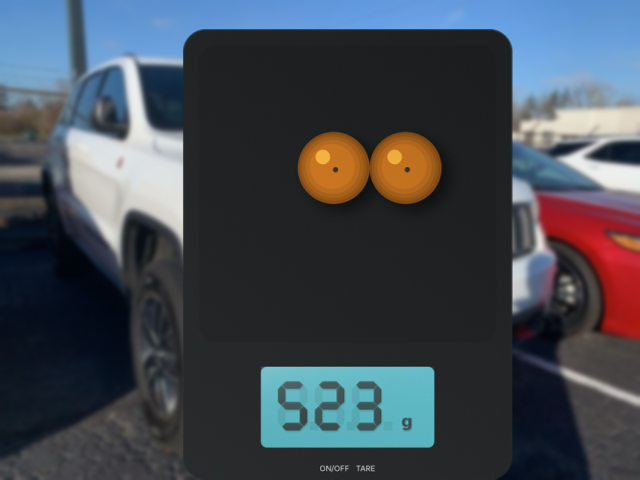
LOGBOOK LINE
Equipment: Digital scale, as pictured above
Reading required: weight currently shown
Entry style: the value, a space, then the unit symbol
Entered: 523 g
